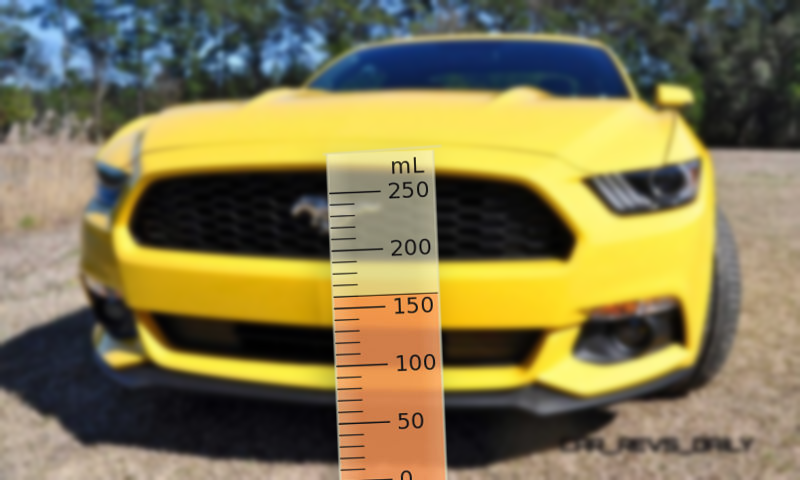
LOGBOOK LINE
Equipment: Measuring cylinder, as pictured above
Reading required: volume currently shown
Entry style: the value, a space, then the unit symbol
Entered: 160 mL
